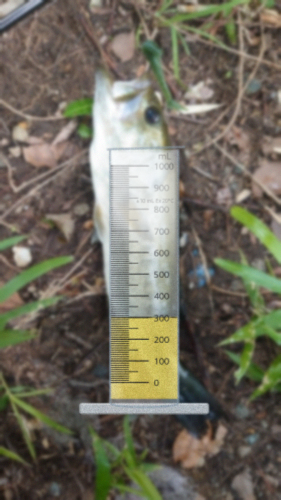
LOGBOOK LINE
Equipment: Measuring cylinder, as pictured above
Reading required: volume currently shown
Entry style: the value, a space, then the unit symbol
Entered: 300 mL
